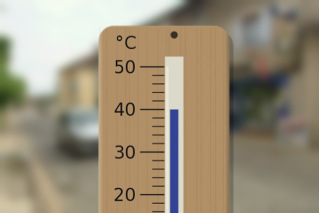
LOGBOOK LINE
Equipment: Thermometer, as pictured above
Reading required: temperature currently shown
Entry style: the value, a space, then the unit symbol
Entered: 40 °C
